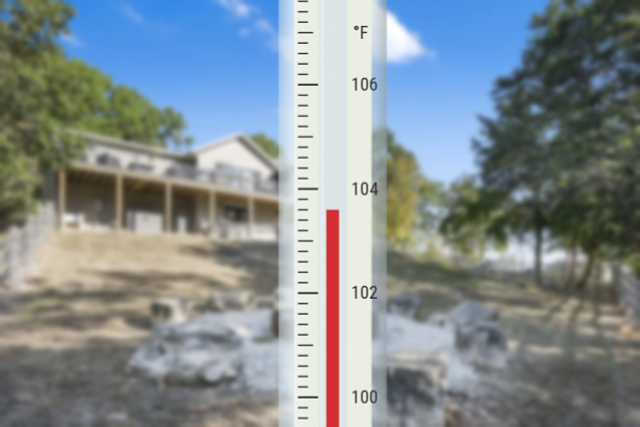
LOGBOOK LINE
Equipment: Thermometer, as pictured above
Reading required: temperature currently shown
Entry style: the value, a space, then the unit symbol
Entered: 103.6 °F
